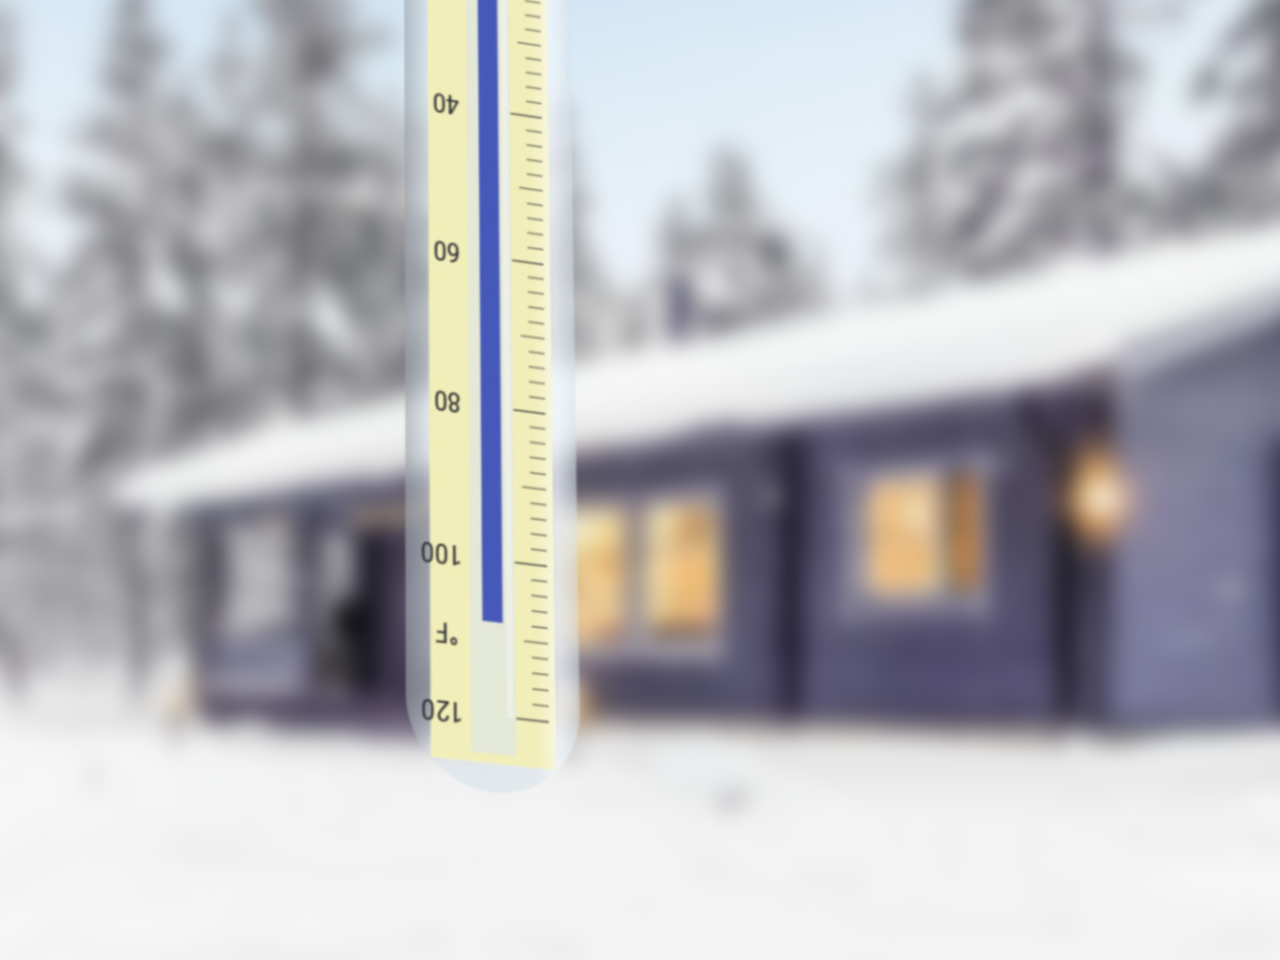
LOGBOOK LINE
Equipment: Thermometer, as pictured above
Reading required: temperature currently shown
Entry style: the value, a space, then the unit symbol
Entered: 108 °F
